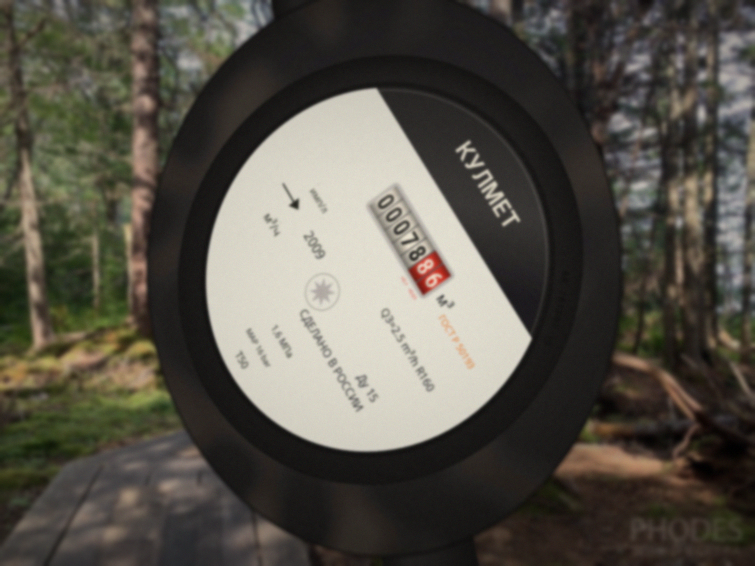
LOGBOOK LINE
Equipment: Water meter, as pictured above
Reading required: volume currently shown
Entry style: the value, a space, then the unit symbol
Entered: 78.86 m³
